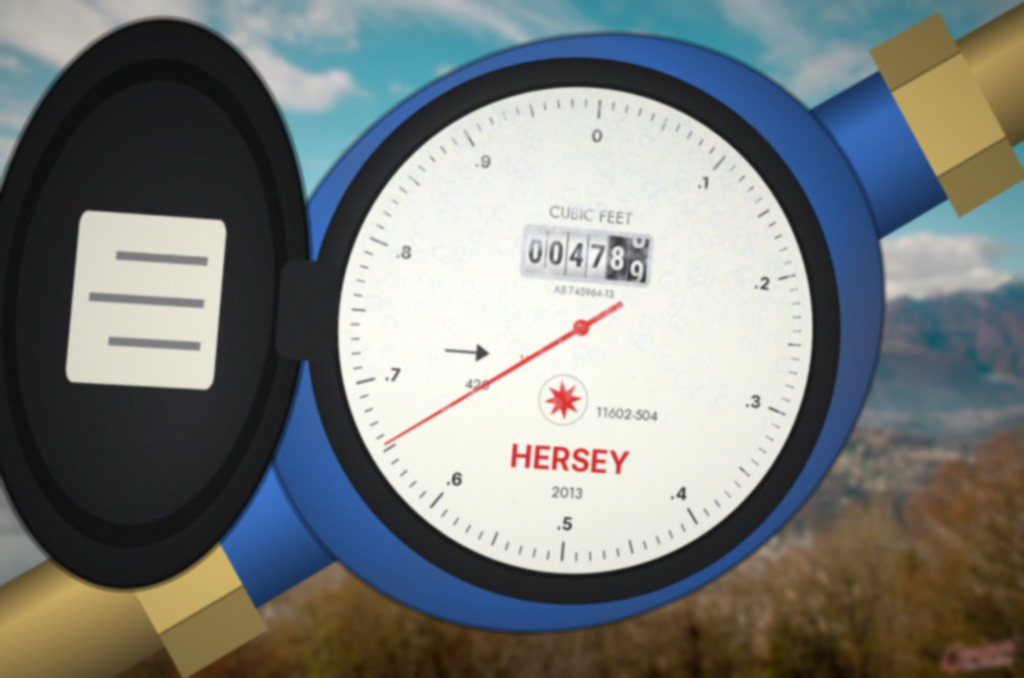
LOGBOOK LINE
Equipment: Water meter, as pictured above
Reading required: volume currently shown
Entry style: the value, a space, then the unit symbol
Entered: 4788.65 ft³
